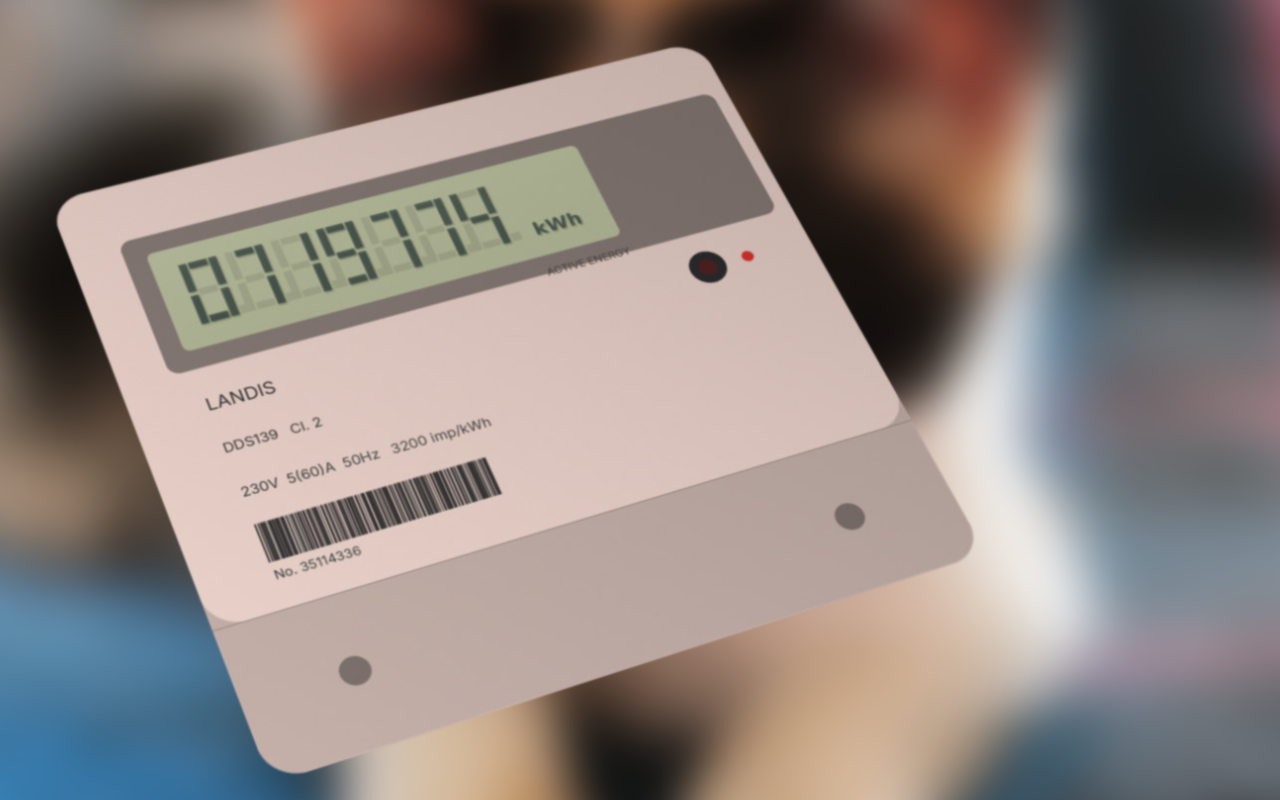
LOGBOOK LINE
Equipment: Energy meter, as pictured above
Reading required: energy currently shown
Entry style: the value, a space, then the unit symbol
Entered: 719774 kWh
